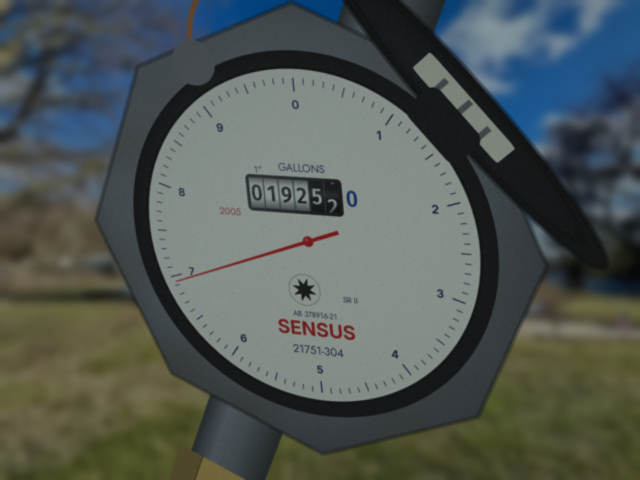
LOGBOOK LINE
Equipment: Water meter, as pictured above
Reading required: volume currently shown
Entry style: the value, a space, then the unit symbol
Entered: 192516.9 gal
